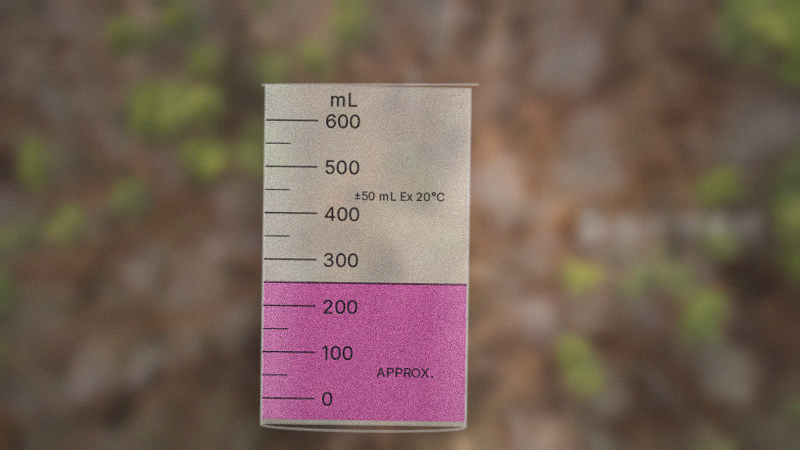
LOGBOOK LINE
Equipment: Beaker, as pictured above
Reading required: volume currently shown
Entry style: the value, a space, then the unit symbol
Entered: 250 mL
